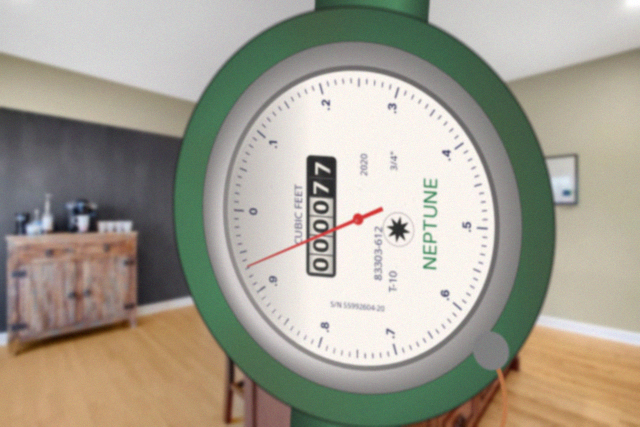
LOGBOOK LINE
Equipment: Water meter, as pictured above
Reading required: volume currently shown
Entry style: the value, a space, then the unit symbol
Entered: 76.93 ft³
